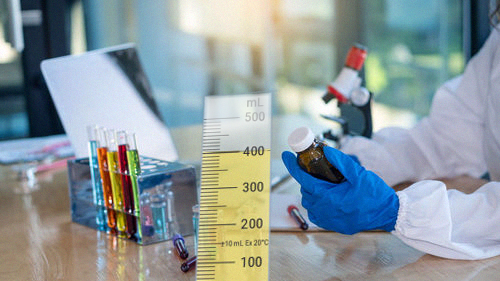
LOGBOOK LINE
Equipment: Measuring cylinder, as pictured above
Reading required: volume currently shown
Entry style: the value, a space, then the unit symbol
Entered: 400 mL
